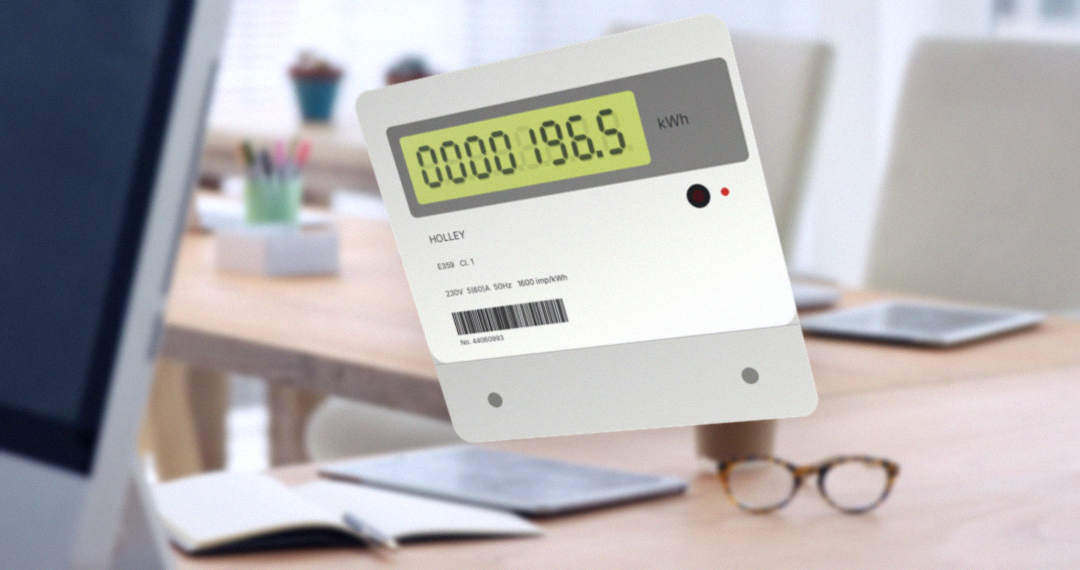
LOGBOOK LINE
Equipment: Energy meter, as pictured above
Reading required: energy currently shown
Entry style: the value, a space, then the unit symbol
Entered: 196.5 kWh
